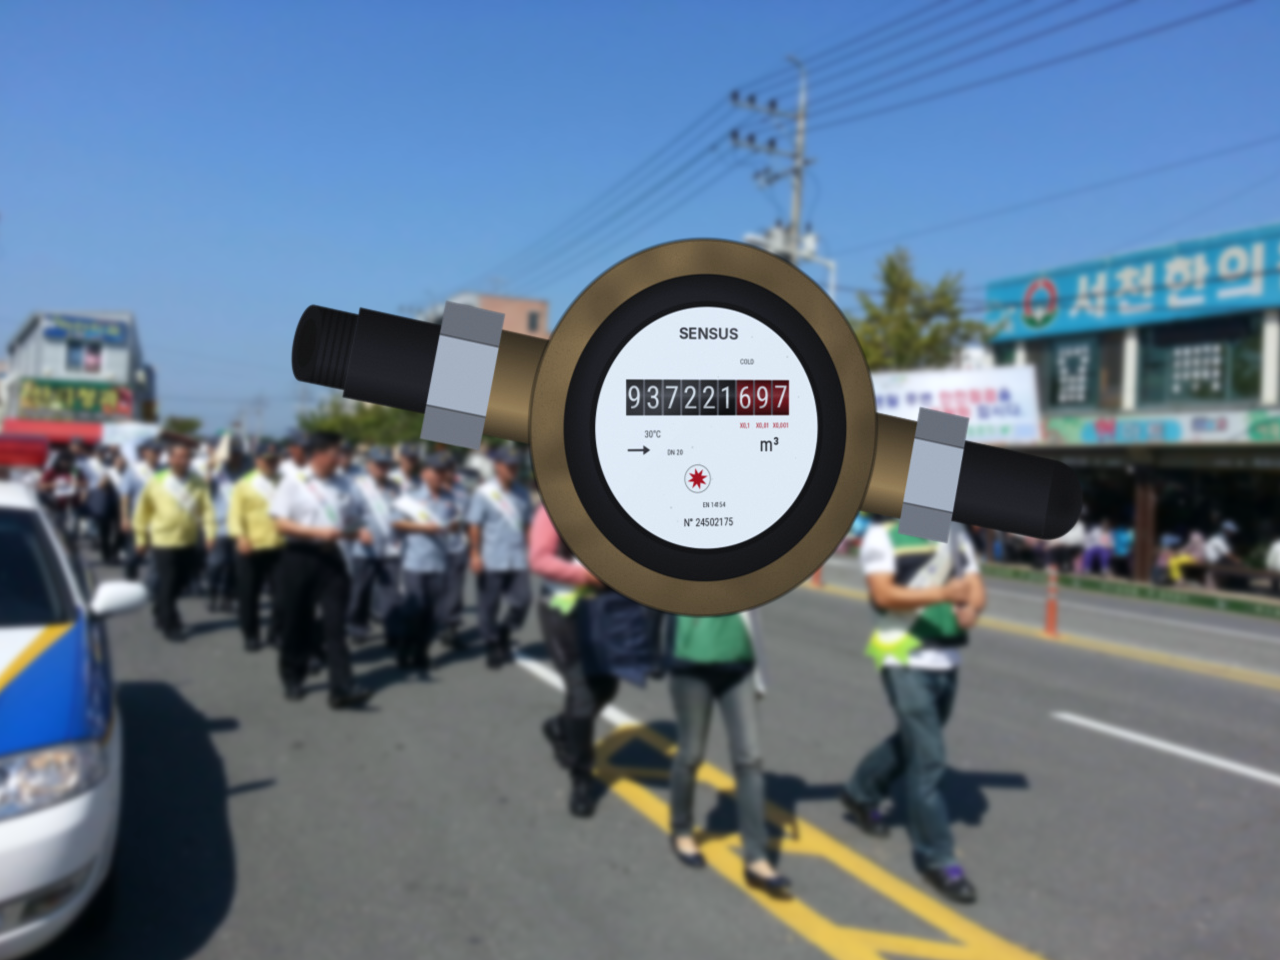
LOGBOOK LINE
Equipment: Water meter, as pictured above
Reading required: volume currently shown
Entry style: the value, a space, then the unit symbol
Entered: 937221.697 m³
